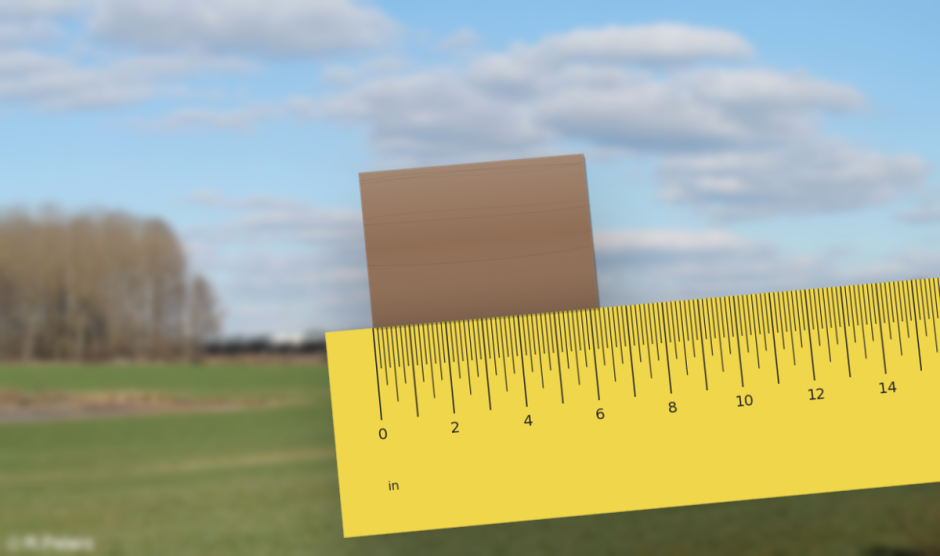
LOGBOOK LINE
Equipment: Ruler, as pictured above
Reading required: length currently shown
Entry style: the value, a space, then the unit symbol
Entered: 6.25 in
